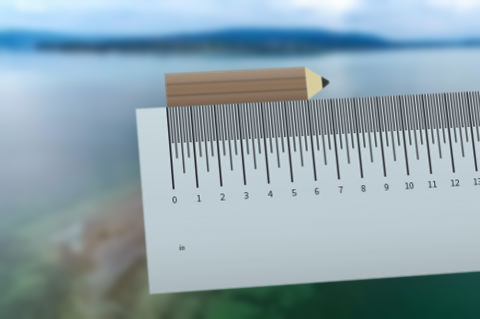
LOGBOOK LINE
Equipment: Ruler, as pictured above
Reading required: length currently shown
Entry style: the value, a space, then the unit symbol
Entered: 7 in
